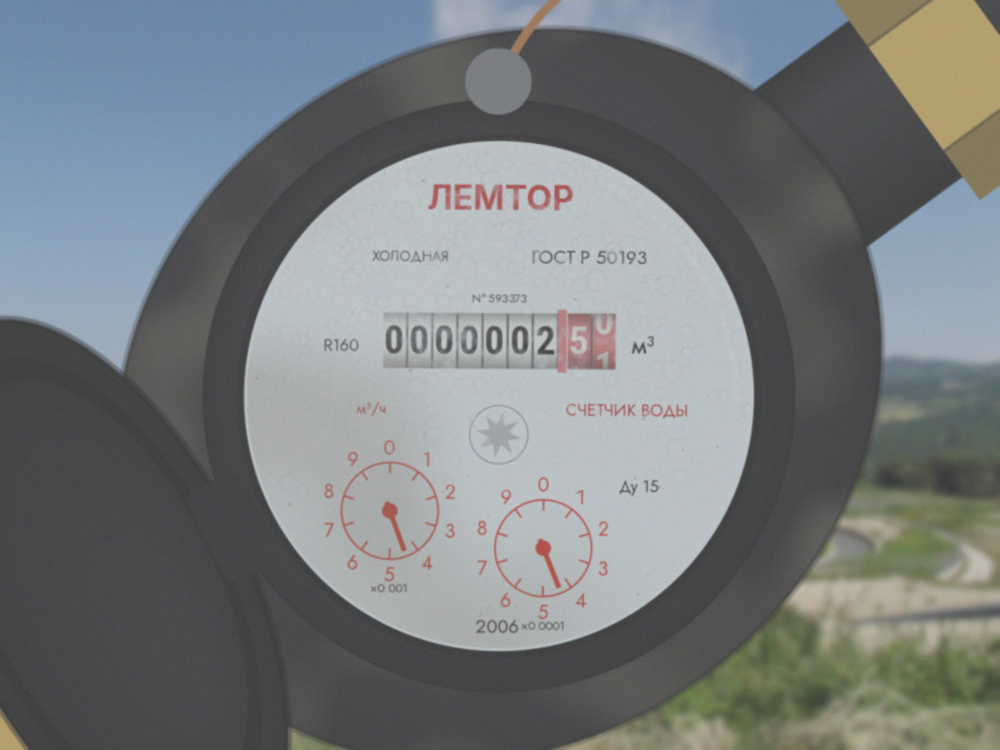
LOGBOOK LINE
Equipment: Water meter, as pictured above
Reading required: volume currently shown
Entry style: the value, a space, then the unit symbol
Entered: 2.5044 m³
